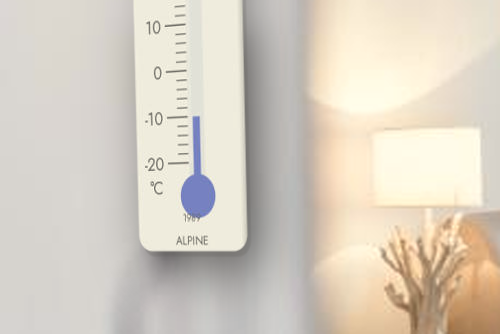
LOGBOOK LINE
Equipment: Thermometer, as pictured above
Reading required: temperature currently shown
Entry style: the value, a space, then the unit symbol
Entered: -10 °C
